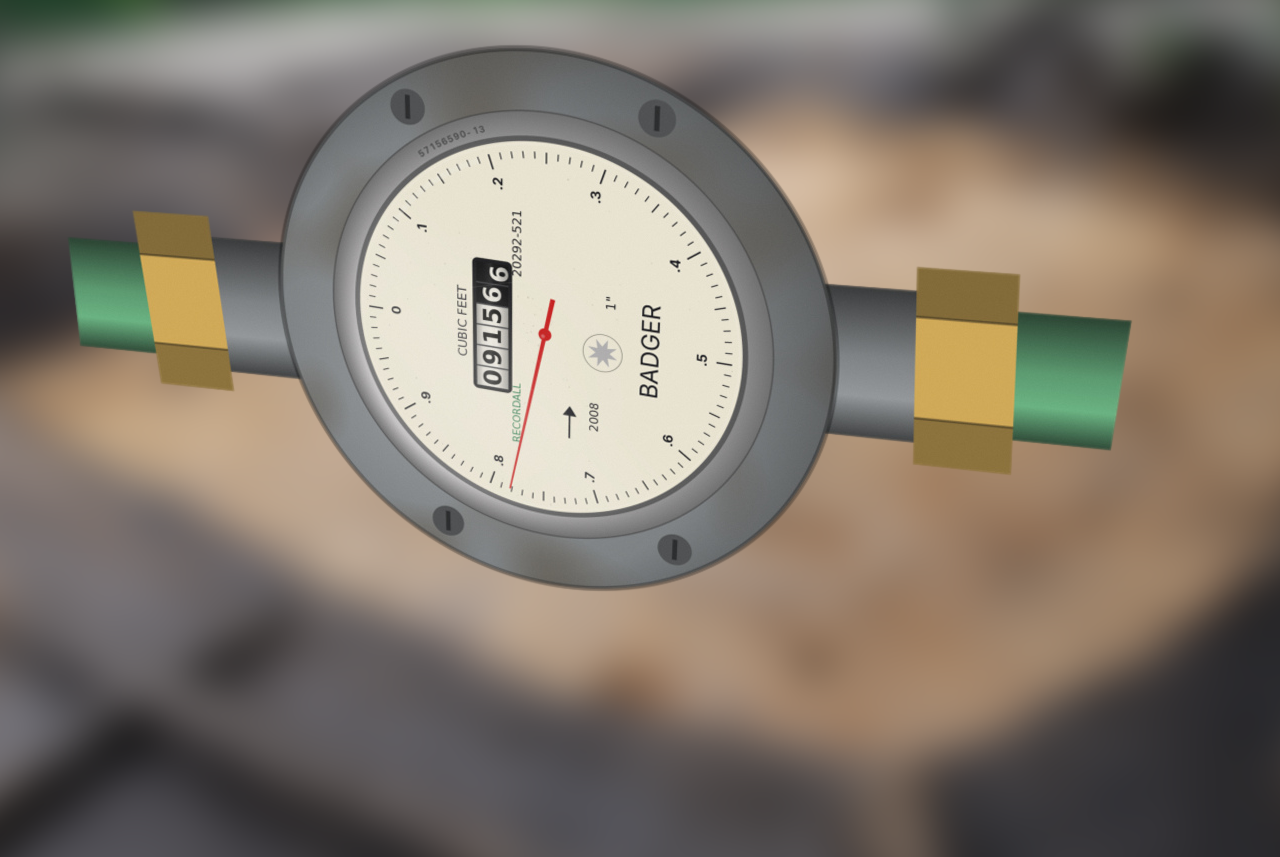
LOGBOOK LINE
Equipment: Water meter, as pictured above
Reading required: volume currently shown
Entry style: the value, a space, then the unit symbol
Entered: 91565.78 ft³
